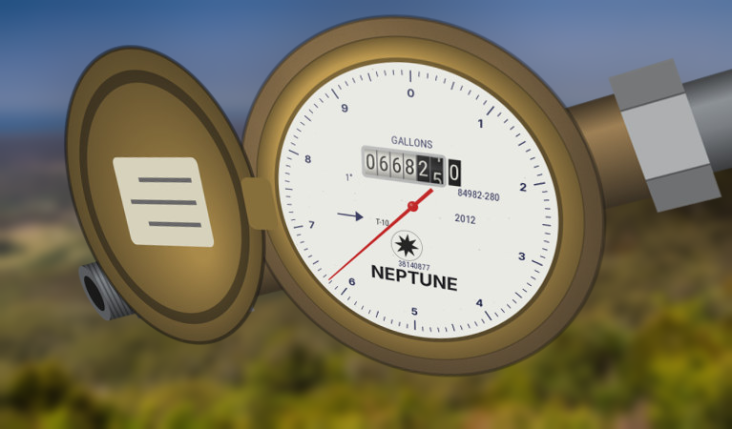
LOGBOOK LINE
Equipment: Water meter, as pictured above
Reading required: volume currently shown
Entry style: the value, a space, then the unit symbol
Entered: 668246.2 gal
